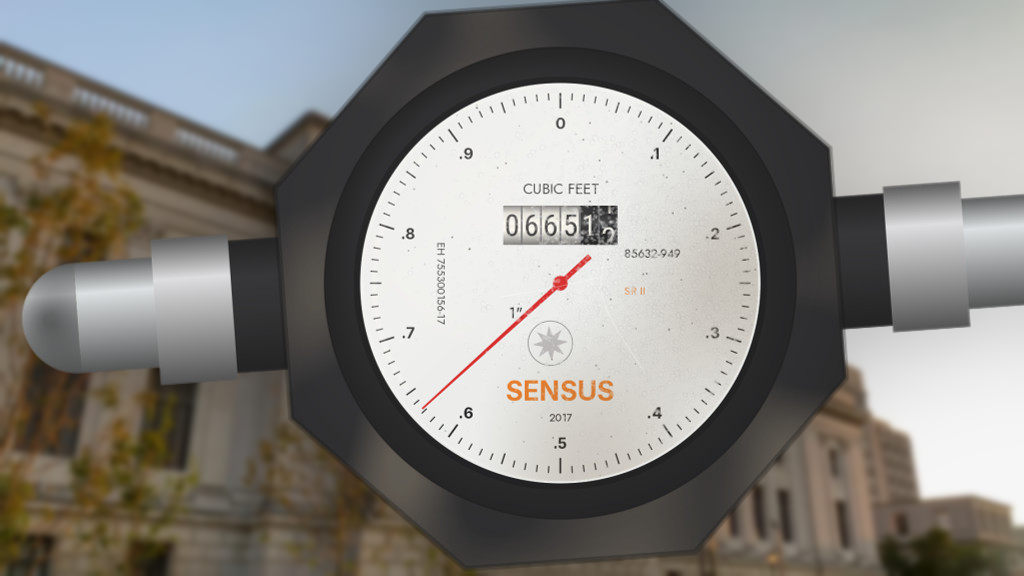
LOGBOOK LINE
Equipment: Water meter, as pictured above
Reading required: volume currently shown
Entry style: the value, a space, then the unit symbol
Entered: 66511.63 ft³
